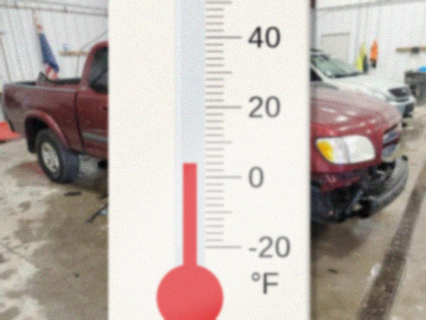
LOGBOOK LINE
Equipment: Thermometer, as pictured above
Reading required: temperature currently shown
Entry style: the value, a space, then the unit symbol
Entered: 4 °F
